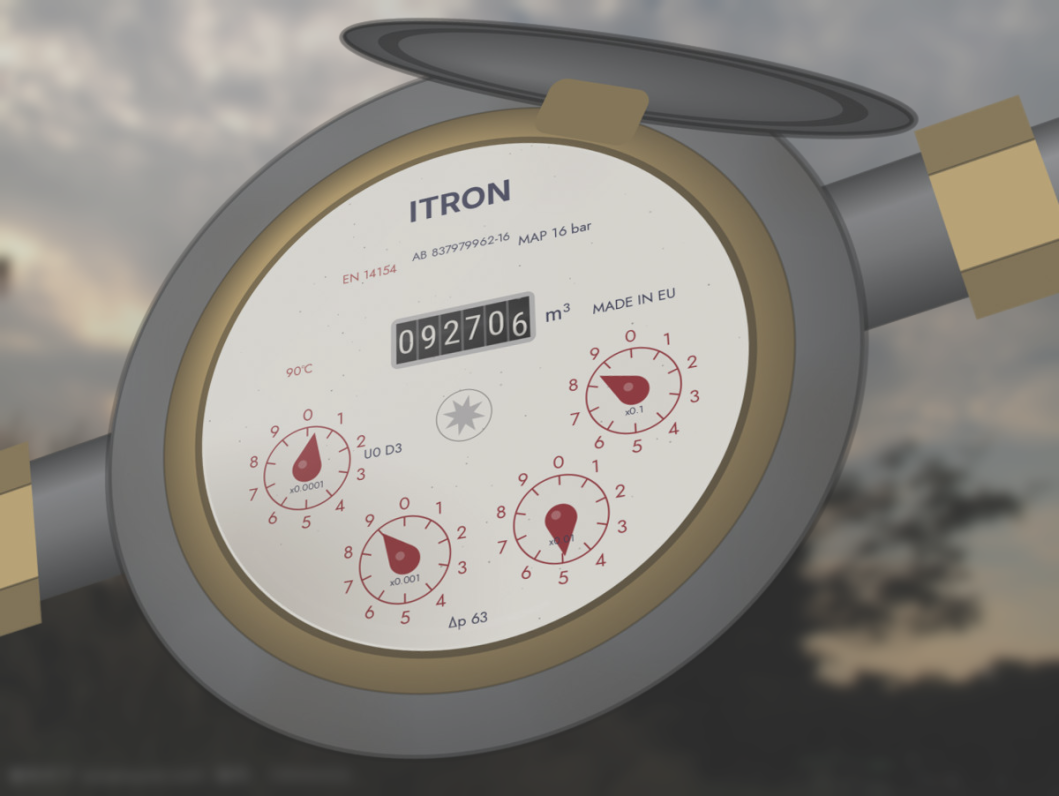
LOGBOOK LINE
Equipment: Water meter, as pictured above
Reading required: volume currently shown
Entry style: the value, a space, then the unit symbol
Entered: 92705.8490 m³
